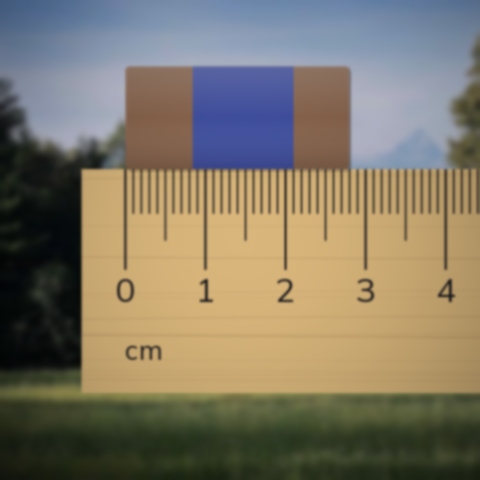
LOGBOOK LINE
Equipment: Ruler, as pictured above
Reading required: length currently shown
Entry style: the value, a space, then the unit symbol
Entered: 2.8 cm
